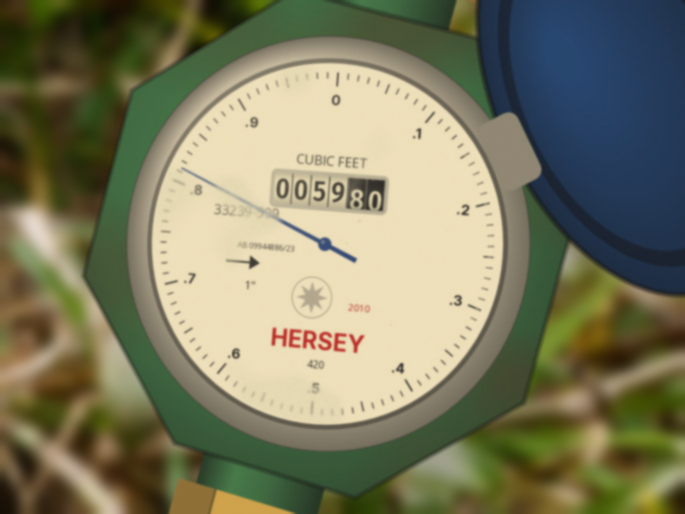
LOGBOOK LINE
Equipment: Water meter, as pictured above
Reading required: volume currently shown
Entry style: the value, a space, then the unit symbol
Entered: 5979.81 ft³
